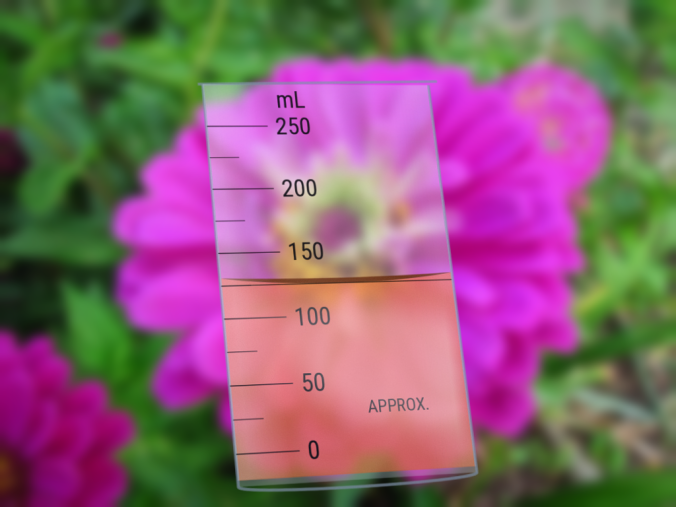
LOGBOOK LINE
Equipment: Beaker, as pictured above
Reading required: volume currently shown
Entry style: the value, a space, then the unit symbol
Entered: 125 mL
